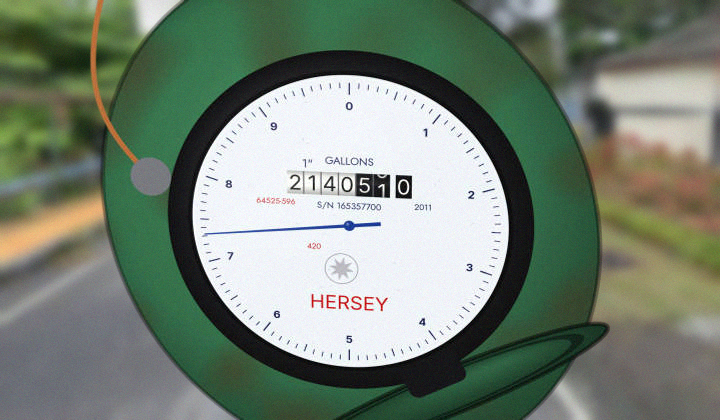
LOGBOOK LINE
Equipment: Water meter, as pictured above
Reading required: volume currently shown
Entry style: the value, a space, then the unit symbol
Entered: 2140507.3 gal
